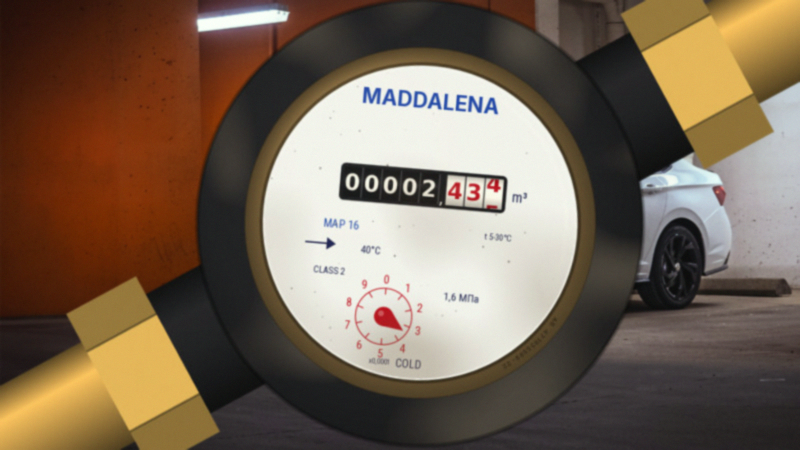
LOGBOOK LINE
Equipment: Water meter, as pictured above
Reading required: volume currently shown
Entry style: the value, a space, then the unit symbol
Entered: 2.4343 m³
